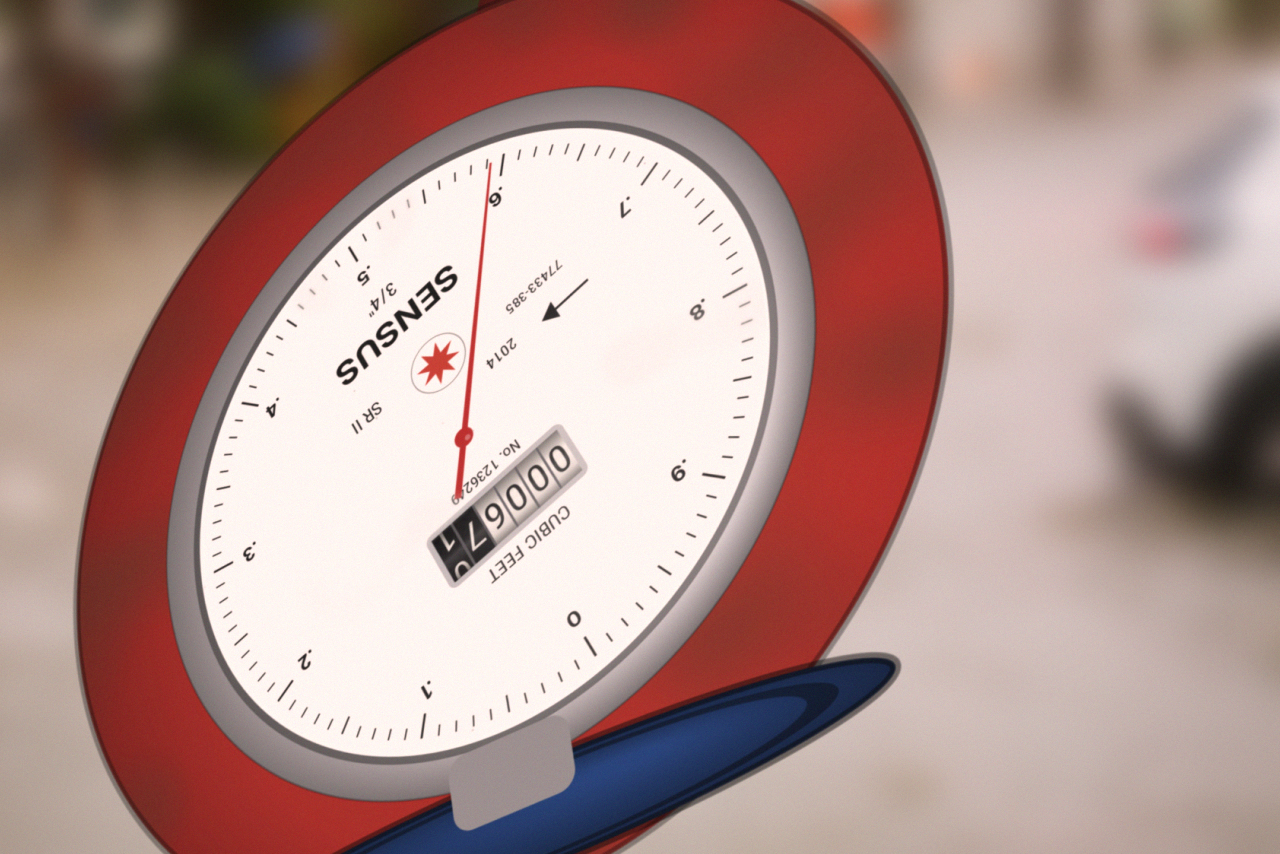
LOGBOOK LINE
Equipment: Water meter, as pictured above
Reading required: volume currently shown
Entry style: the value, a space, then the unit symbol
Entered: 670.59 ft³
